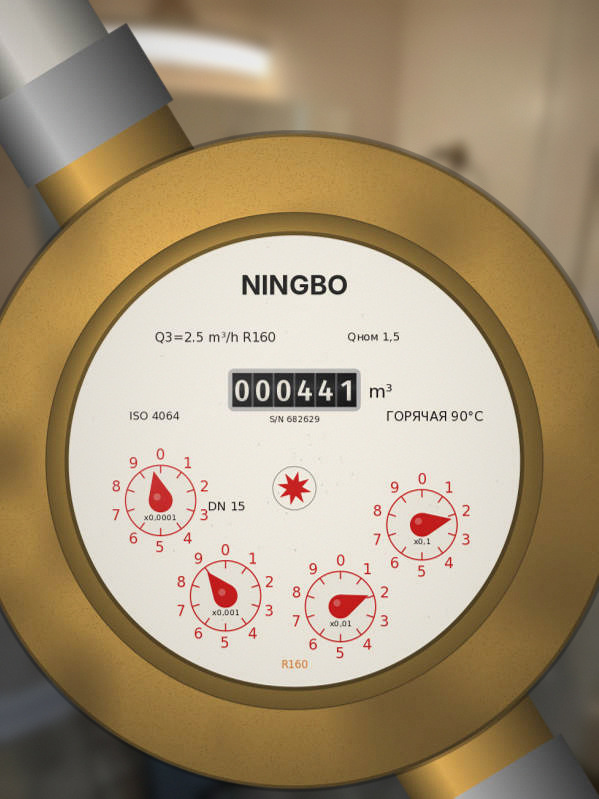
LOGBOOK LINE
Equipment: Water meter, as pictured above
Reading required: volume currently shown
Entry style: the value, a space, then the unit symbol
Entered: 441.2189 m³
